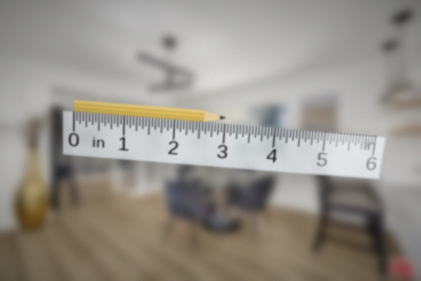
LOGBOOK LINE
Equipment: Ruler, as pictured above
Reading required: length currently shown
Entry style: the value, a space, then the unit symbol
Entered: 3 in
